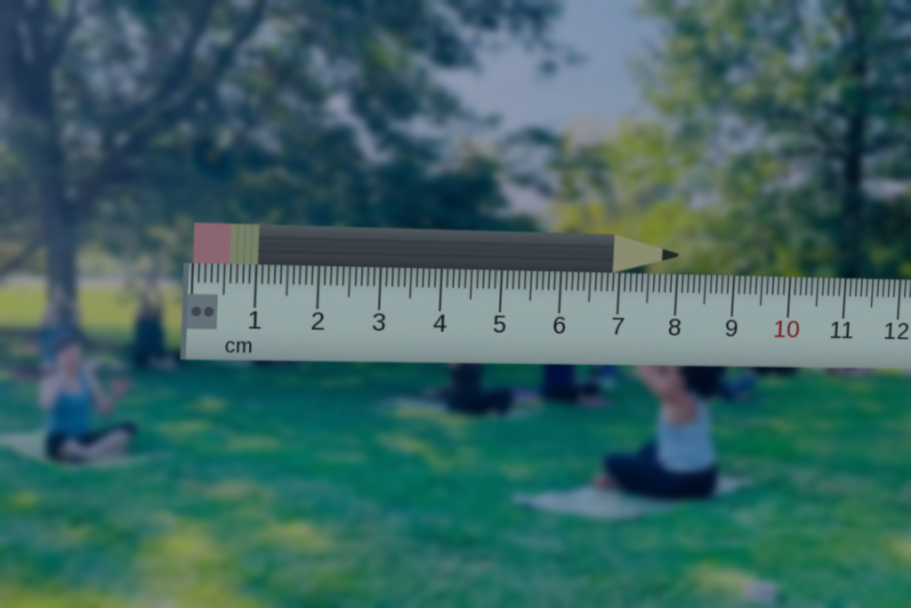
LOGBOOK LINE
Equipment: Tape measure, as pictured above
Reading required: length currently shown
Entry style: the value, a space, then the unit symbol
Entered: 8 cm
